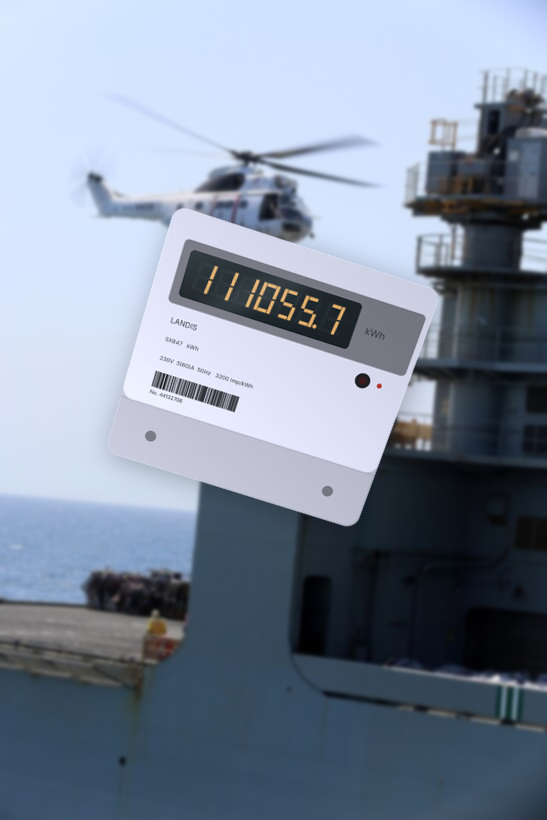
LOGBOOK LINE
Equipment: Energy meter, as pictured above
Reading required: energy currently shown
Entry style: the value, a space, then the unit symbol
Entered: 111055.7 kWh
